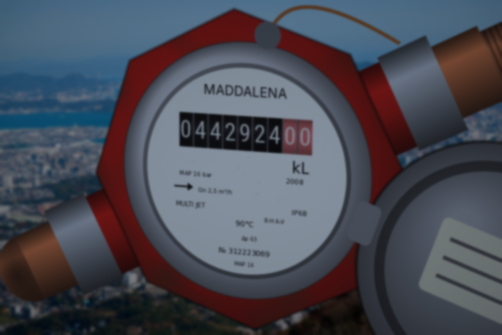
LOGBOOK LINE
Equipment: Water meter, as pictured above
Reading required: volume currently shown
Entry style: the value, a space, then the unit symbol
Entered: 442924.00 kL
